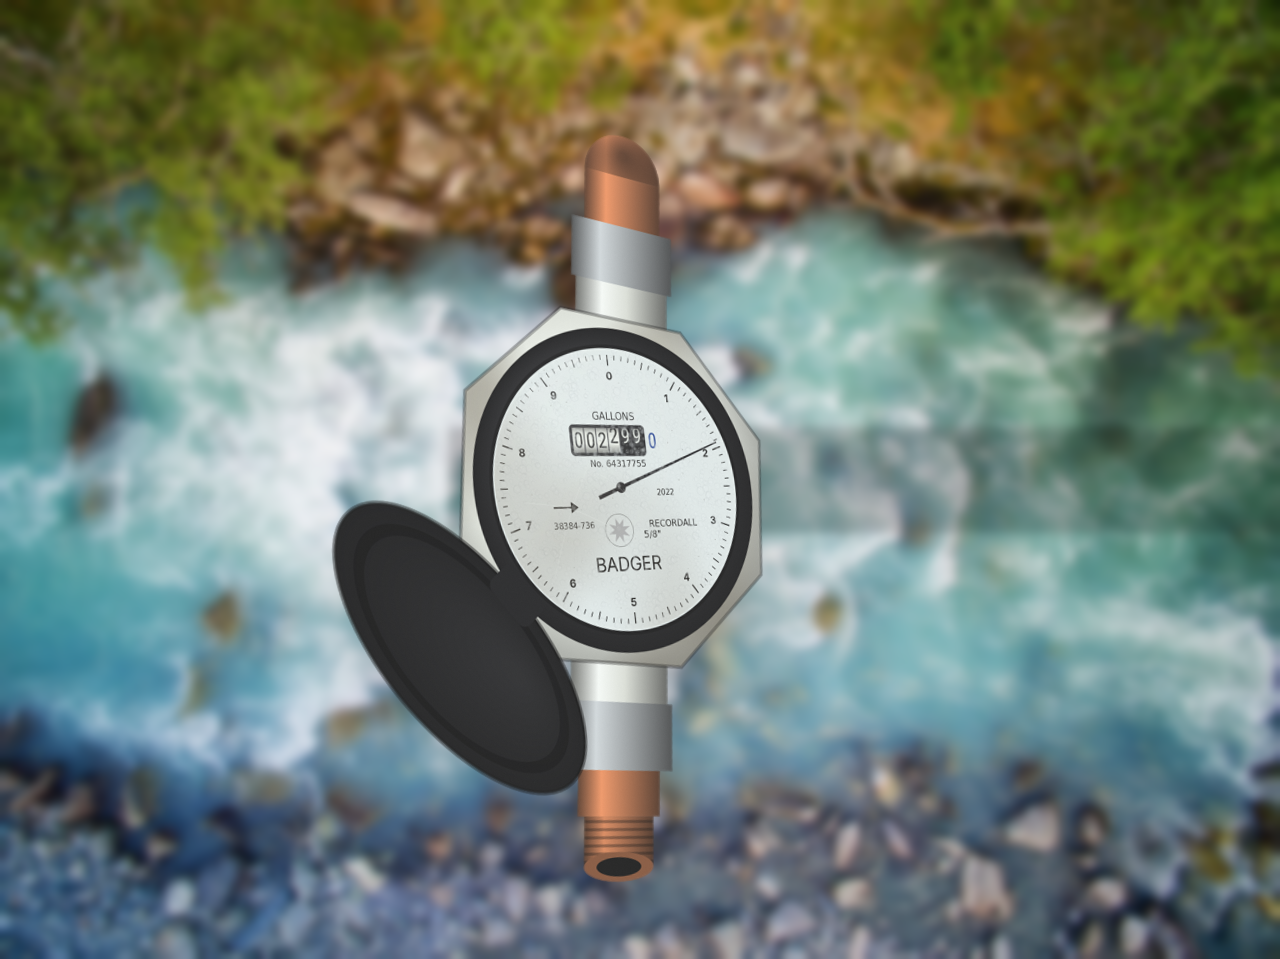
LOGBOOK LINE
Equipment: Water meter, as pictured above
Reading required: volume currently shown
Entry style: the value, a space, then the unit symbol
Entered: 22991.9 gal
